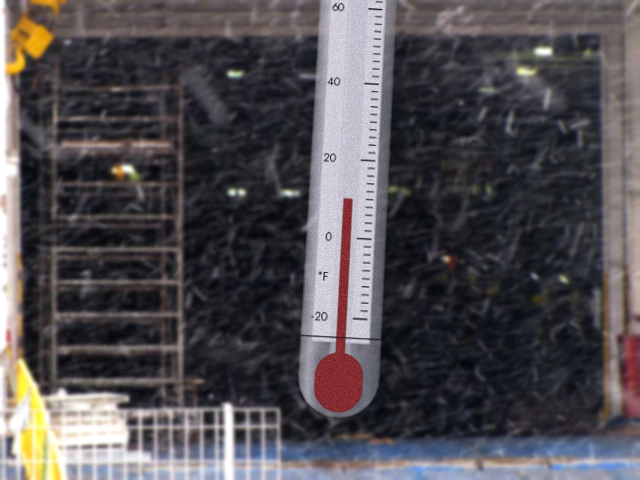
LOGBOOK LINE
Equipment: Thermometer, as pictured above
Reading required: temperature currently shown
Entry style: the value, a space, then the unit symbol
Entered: 10 °F
